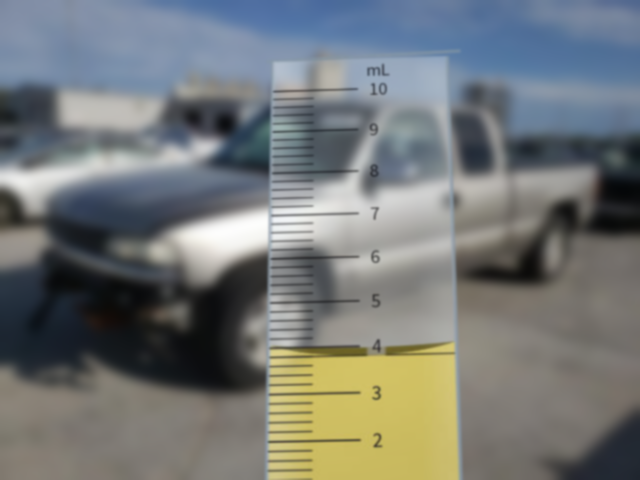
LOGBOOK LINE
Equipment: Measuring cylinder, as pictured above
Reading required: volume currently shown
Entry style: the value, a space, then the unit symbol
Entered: 3.8 mL
